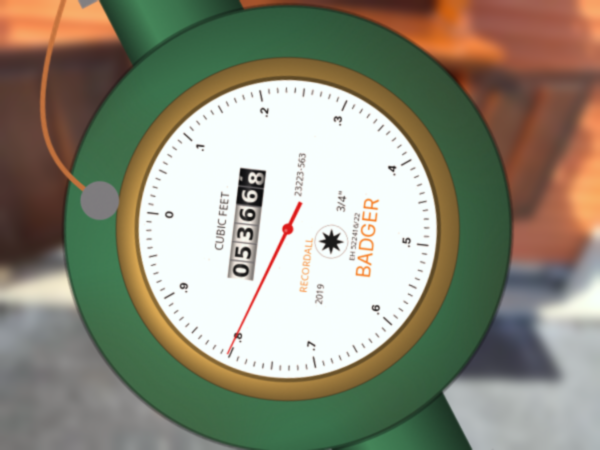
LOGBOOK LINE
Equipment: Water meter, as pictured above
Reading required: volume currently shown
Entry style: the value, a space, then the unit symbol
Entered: 53667.80 ft³
